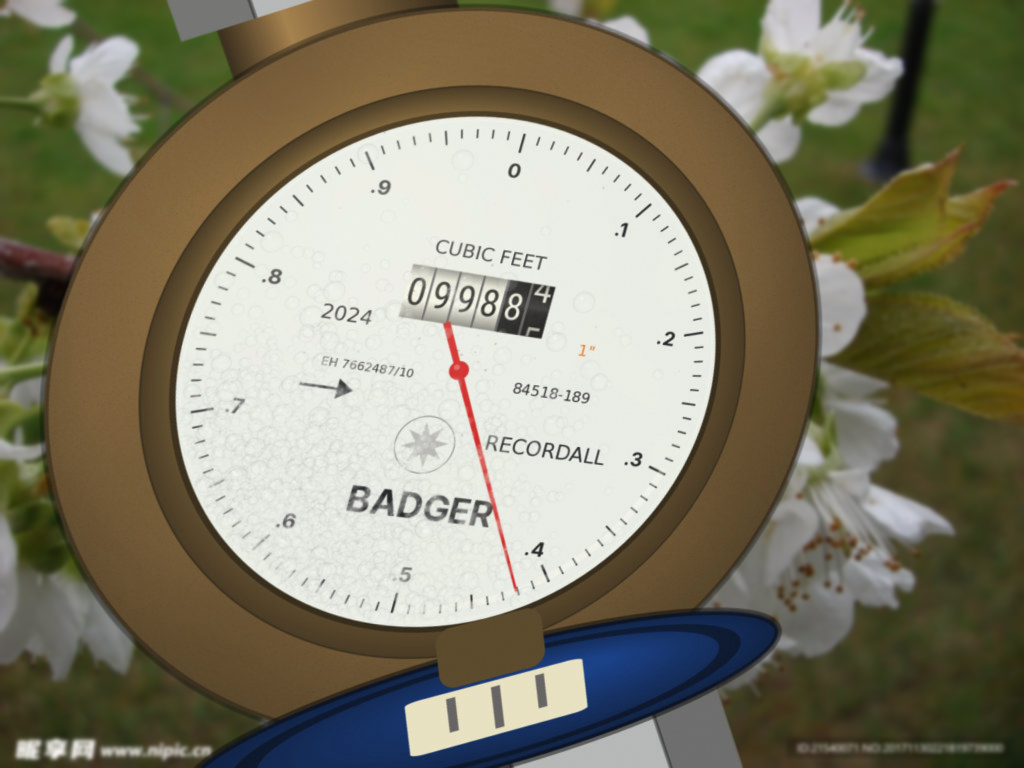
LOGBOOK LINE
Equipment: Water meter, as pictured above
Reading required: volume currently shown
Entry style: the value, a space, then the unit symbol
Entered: 99884.42 ft³
